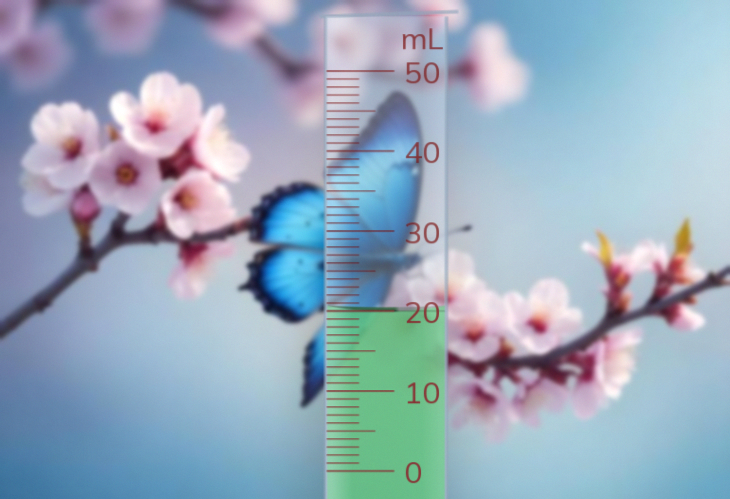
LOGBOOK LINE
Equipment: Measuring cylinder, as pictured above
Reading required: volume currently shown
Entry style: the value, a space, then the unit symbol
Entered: 20 mL
